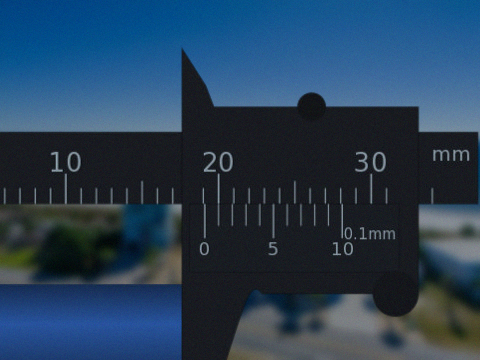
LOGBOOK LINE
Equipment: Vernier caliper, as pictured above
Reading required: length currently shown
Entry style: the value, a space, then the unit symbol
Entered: 19.1 mm
